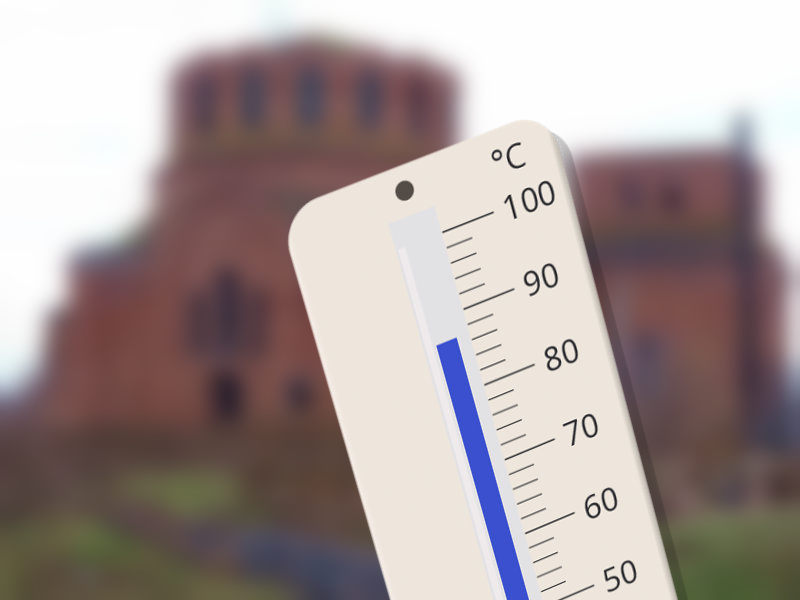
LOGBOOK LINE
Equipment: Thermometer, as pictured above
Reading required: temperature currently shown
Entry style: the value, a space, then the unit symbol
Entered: 87 °C
